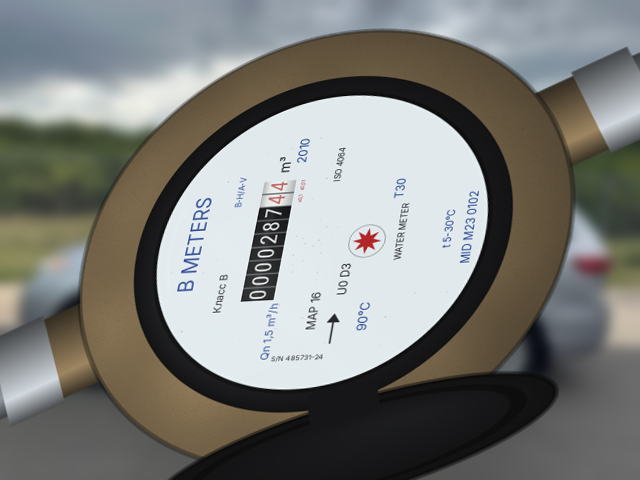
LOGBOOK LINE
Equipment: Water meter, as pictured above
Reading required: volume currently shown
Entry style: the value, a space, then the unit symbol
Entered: 287.44 m³
